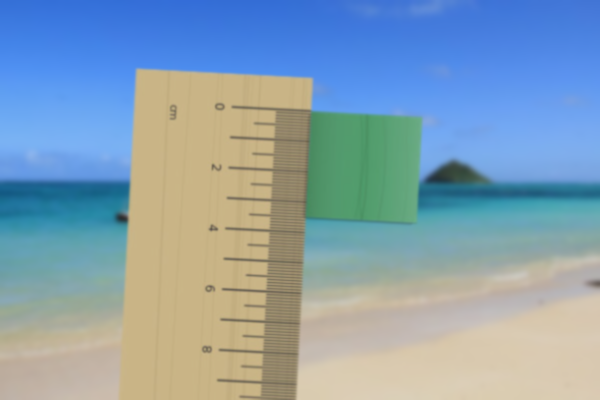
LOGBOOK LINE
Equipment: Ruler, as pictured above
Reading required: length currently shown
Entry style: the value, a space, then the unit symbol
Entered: 3.5 cm
